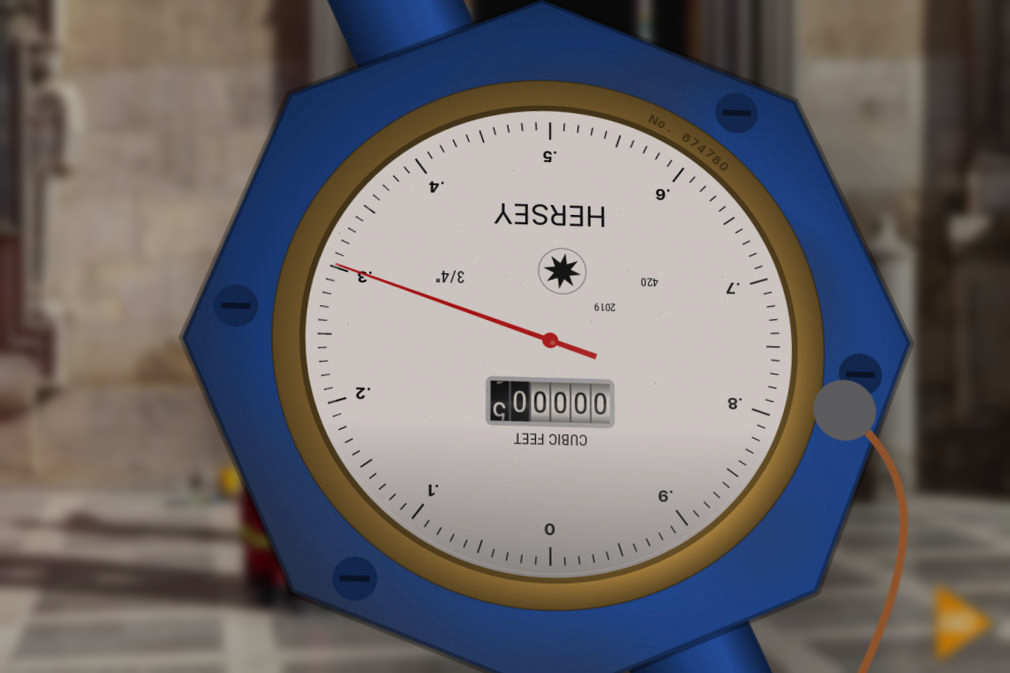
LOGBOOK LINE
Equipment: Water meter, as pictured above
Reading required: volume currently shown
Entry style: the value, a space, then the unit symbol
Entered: 5.30 ft³
